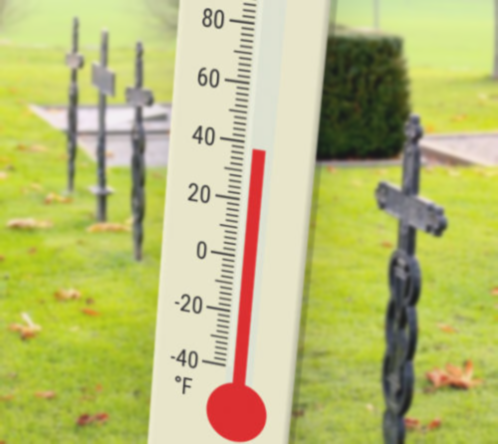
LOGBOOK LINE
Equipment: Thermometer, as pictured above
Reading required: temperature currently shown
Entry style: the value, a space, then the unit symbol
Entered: 38 °F
